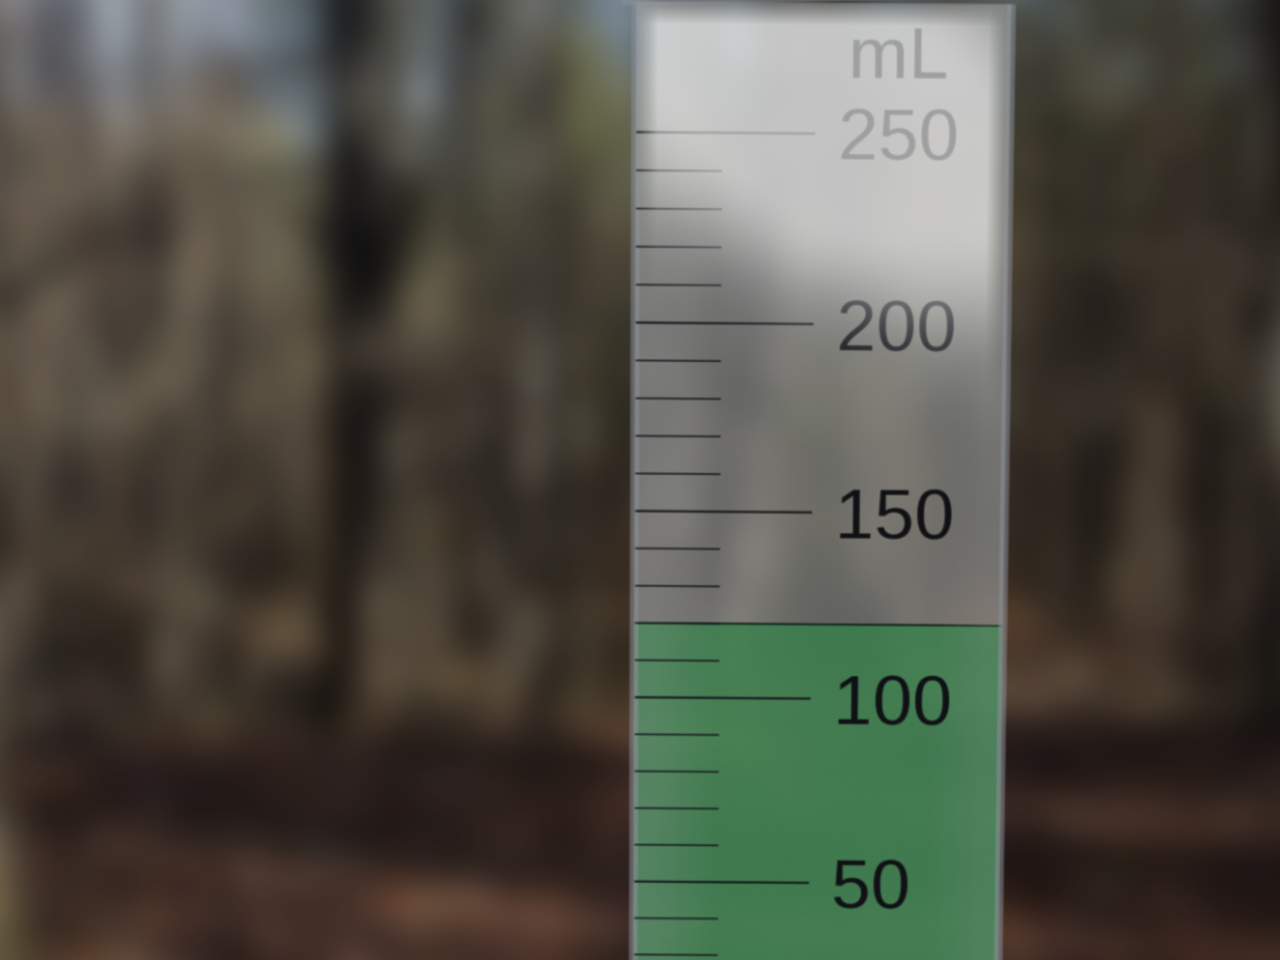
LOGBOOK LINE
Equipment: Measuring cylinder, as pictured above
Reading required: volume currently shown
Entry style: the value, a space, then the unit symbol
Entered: 120 mL
